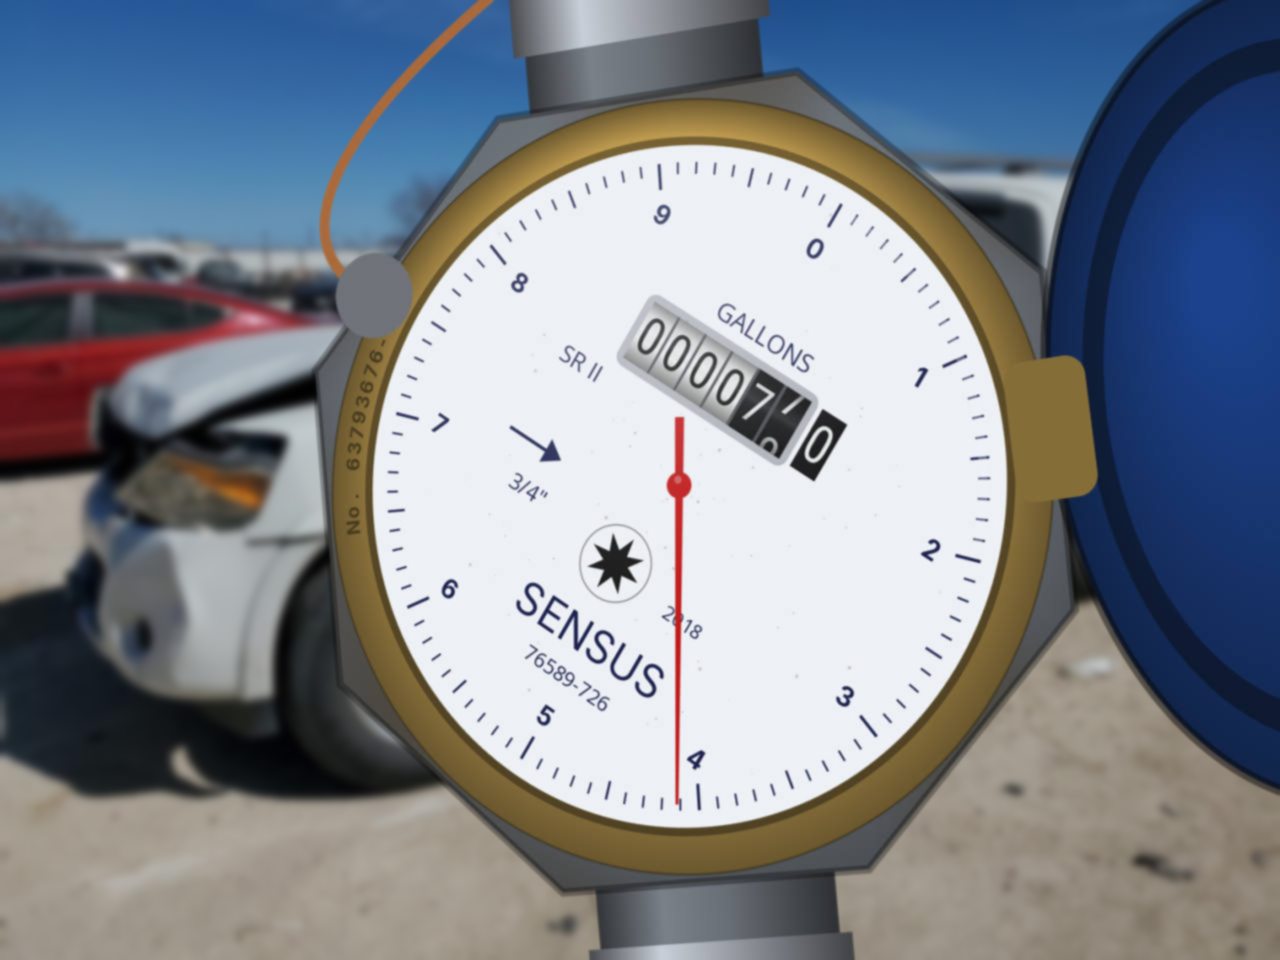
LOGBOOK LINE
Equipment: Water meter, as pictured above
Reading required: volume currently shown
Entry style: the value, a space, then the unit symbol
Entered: 774.1 gal
